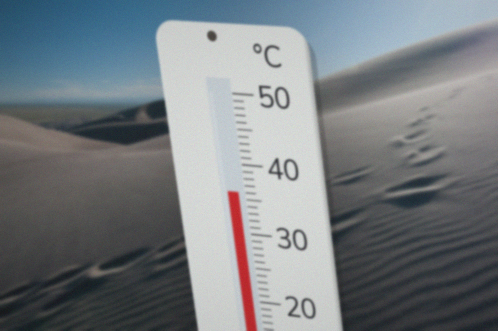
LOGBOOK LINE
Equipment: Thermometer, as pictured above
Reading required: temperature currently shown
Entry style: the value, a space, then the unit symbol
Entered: 36 °C
